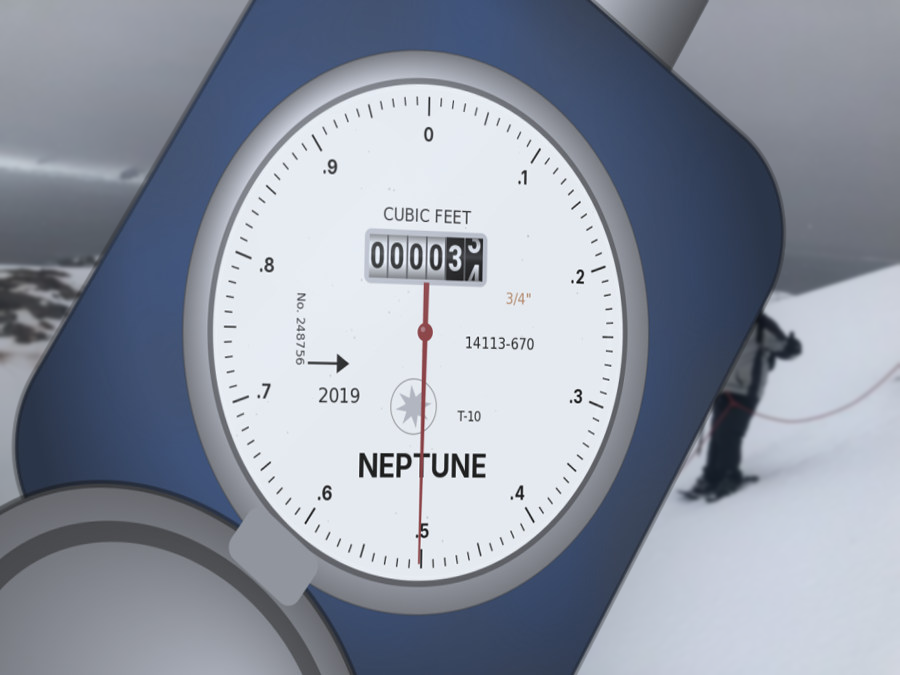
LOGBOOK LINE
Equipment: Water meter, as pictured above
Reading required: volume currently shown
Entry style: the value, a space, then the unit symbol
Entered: 33.50 ft³
